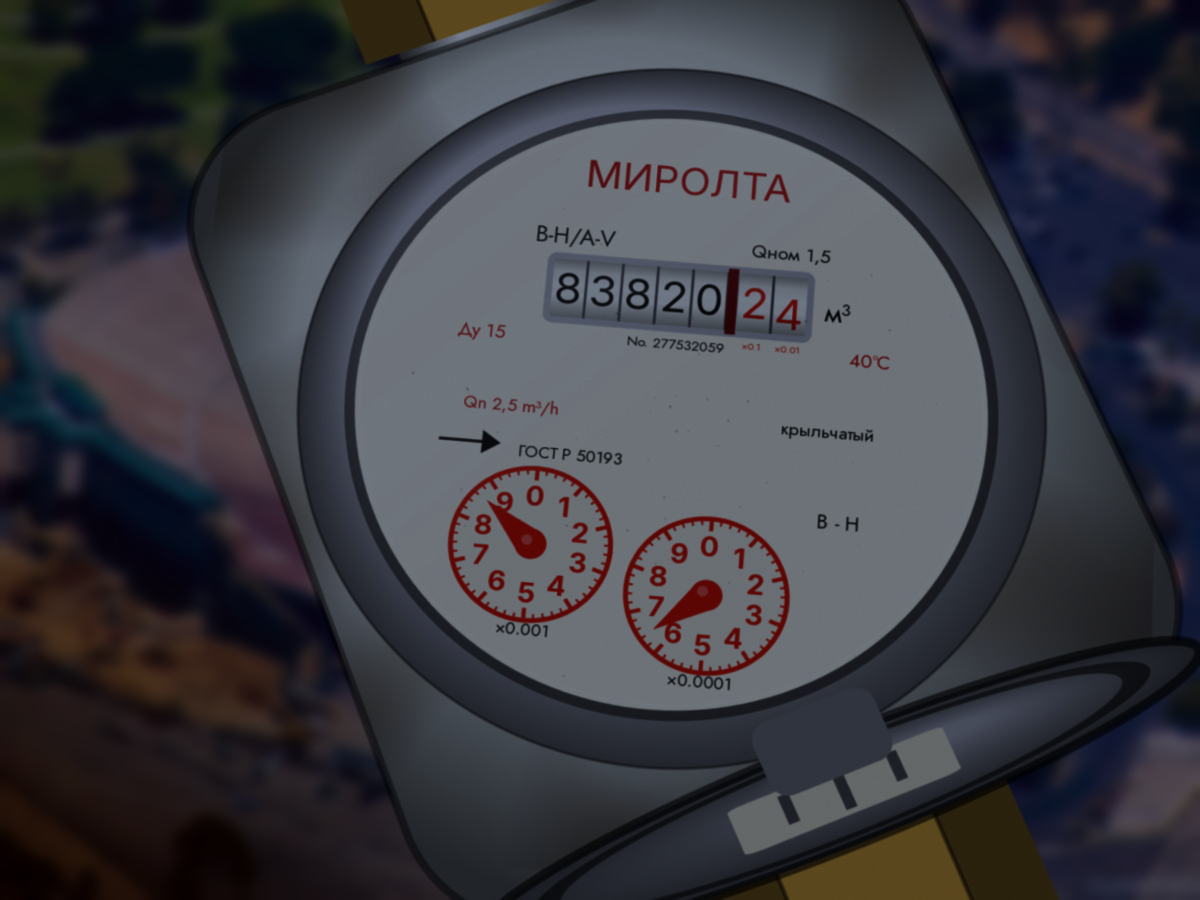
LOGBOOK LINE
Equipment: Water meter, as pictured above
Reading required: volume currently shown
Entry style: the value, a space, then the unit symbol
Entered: 83820.2386 m³
